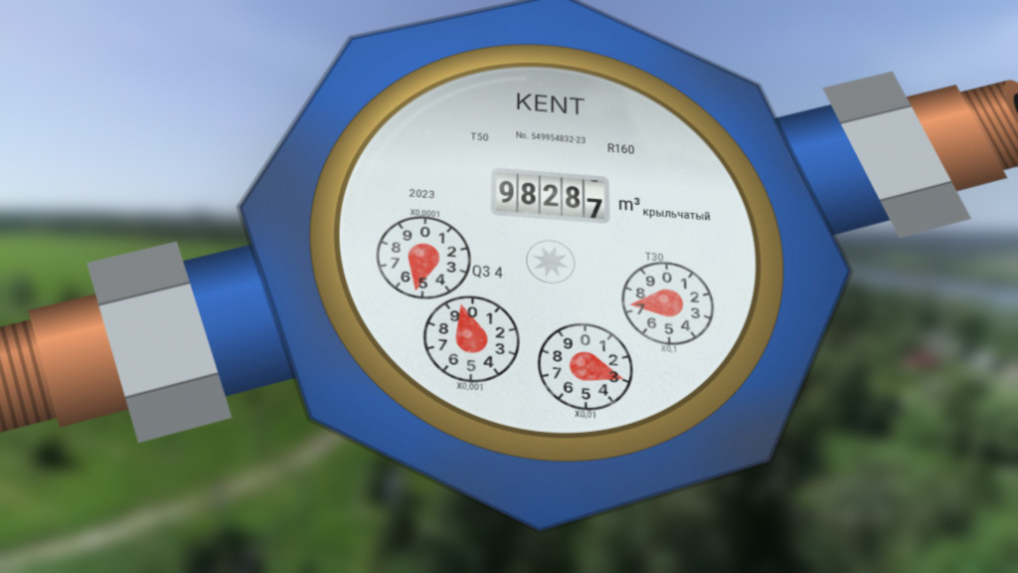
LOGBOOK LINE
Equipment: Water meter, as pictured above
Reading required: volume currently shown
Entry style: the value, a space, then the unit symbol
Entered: 98286.7295 m³
